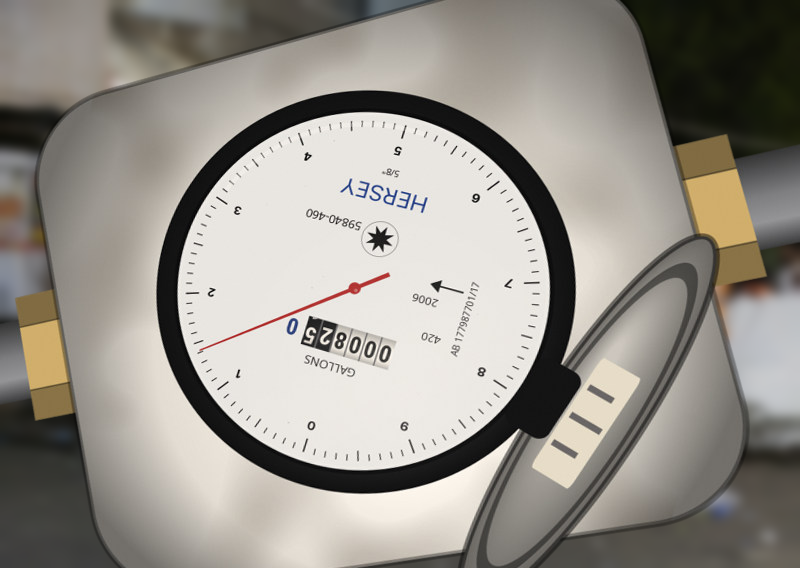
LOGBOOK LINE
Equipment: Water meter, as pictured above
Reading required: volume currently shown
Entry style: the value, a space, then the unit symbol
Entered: 8251.4 gal
